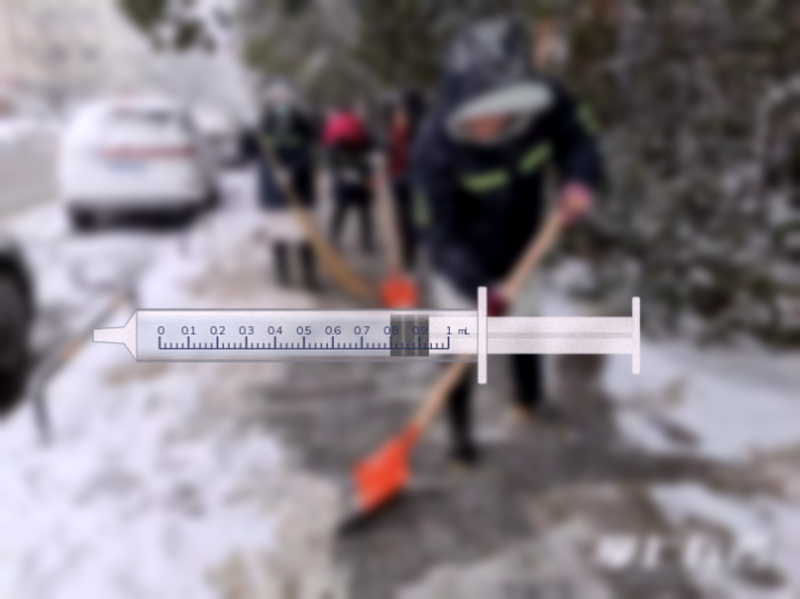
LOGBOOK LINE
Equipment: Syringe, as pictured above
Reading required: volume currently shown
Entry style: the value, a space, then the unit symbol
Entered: 0.8 mL
